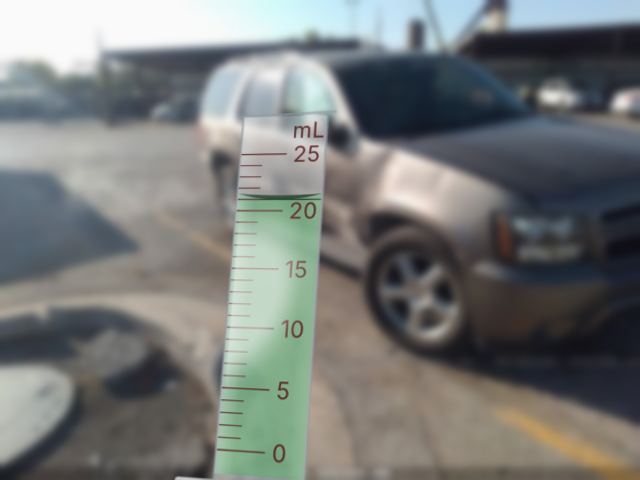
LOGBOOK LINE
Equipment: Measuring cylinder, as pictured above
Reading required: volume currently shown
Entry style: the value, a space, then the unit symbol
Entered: 21 mL
